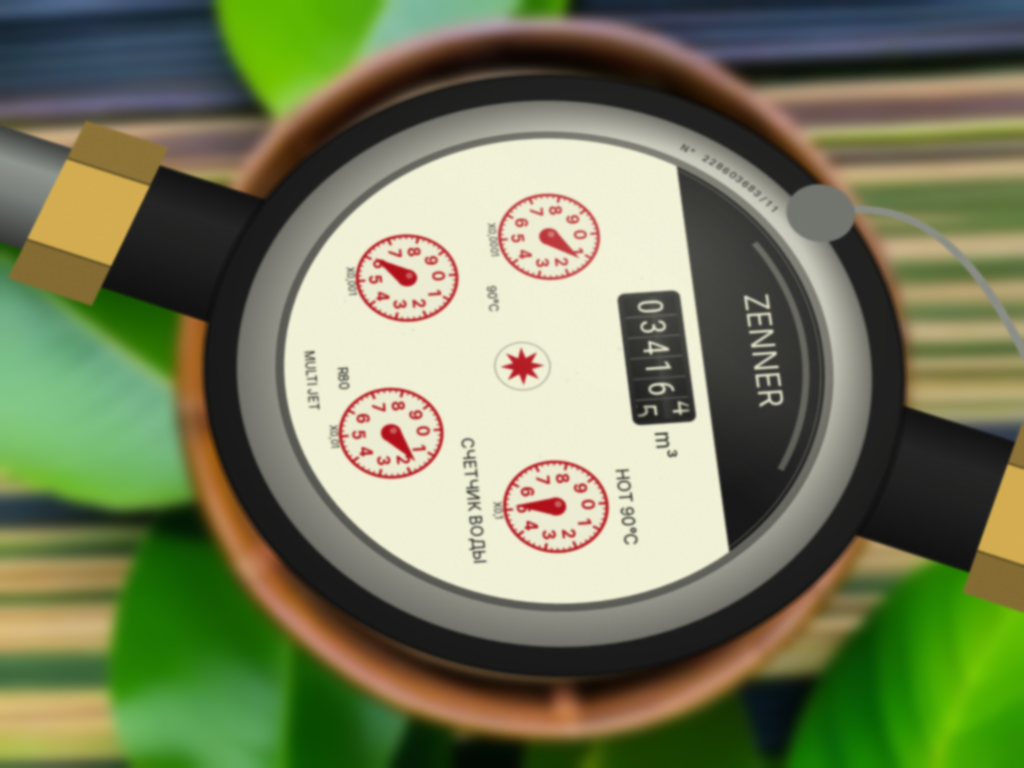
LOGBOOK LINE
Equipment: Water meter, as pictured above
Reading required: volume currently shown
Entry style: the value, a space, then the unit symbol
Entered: 34164.5161 m³
